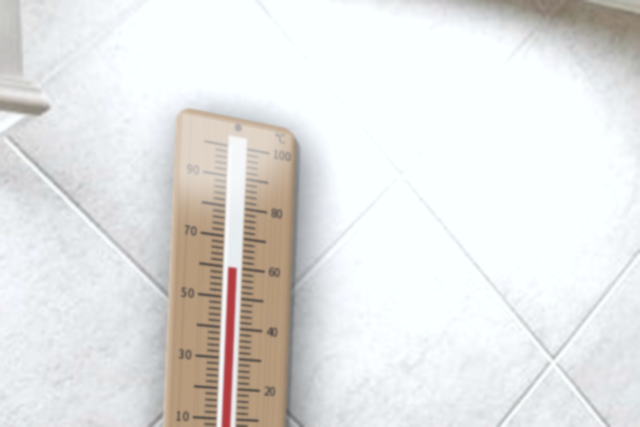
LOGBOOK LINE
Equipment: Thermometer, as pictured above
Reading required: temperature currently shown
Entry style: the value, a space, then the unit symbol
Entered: 60 °C
